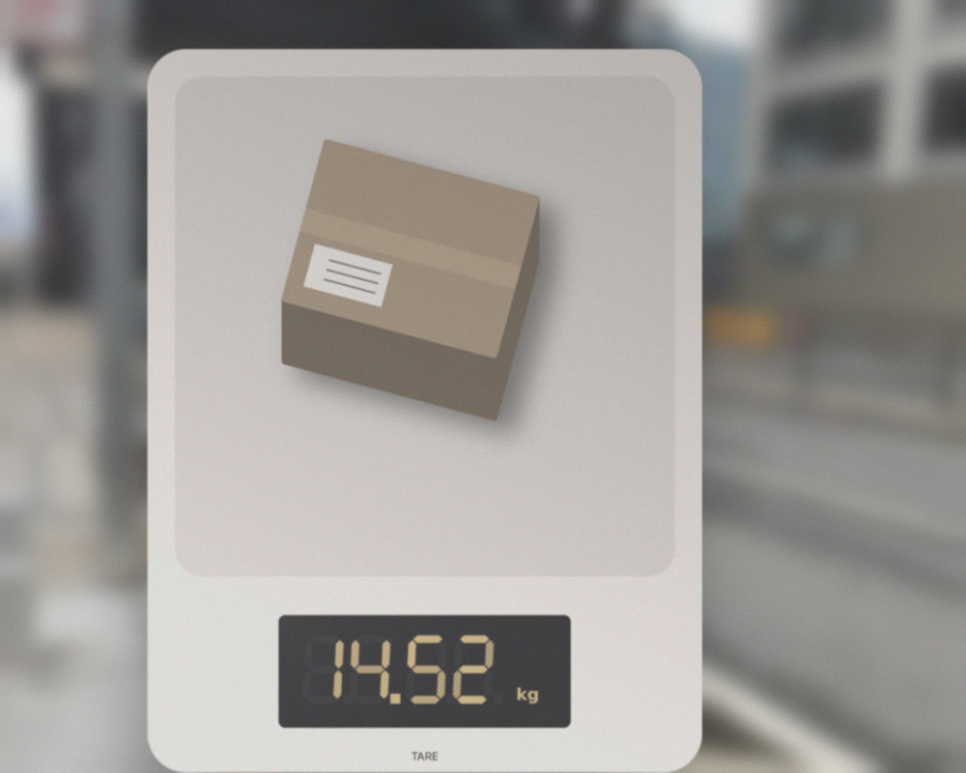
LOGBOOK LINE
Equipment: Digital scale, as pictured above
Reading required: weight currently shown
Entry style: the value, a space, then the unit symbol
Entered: 14.52 kg
